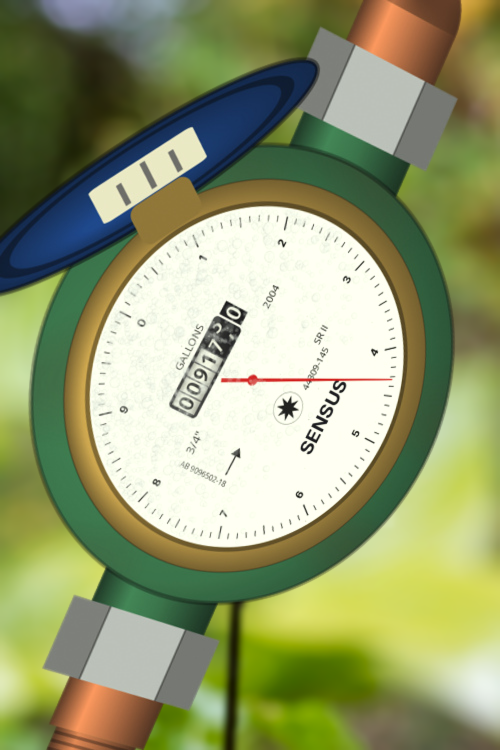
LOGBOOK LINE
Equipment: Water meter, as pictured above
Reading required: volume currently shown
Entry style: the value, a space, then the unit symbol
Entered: 91734.3 gal
